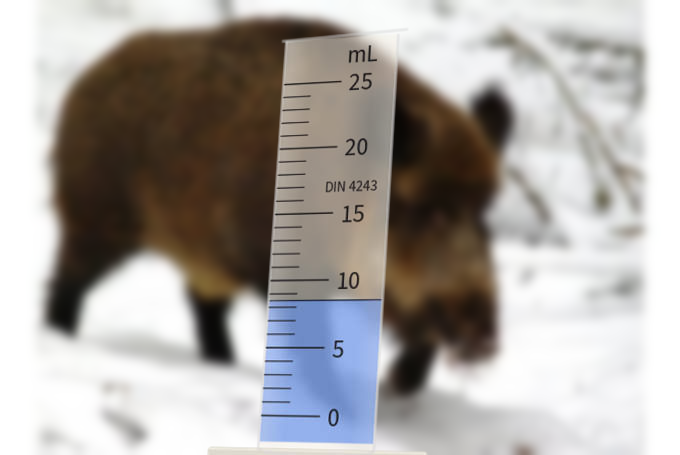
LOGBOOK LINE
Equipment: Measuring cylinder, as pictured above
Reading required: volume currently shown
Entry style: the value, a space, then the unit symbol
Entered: 8.5 mL
